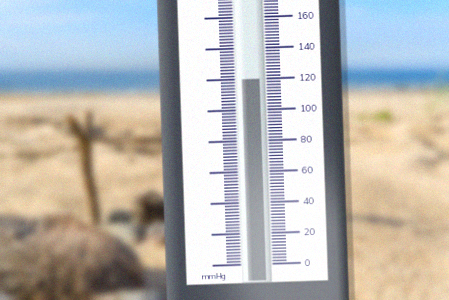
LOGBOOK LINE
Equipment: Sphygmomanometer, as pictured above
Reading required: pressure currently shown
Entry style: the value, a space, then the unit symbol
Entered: 120 mmHg
